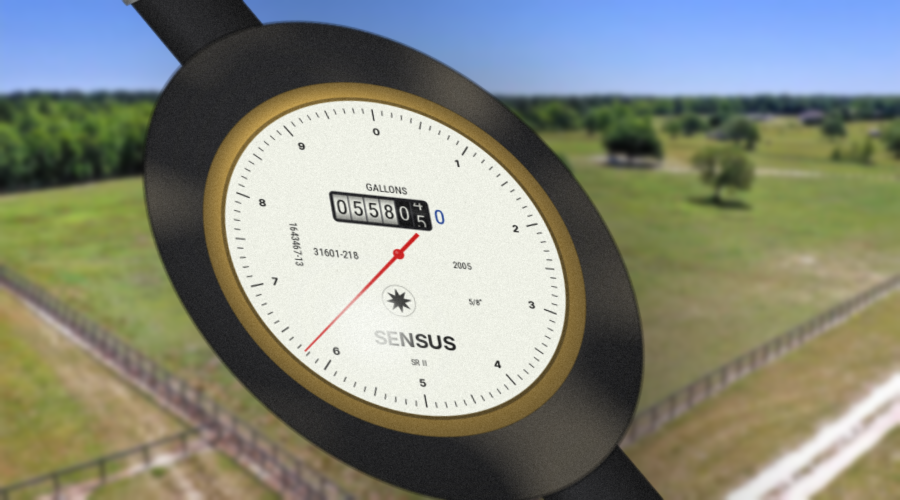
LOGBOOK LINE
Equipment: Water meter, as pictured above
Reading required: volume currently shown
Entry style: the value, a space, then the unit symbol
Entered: 558046.2 gal
